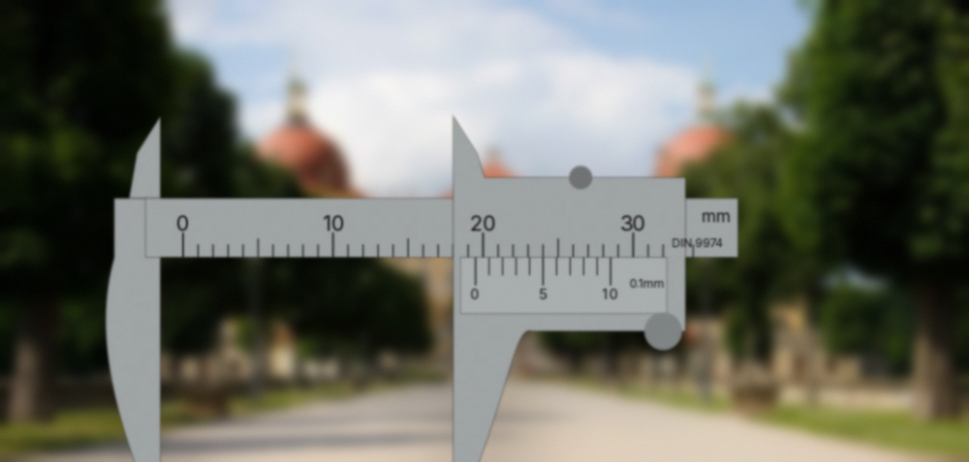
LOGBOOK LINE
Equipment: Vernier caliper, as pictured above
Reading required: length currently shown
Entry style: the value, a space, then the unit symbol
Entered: 19.5 mm
